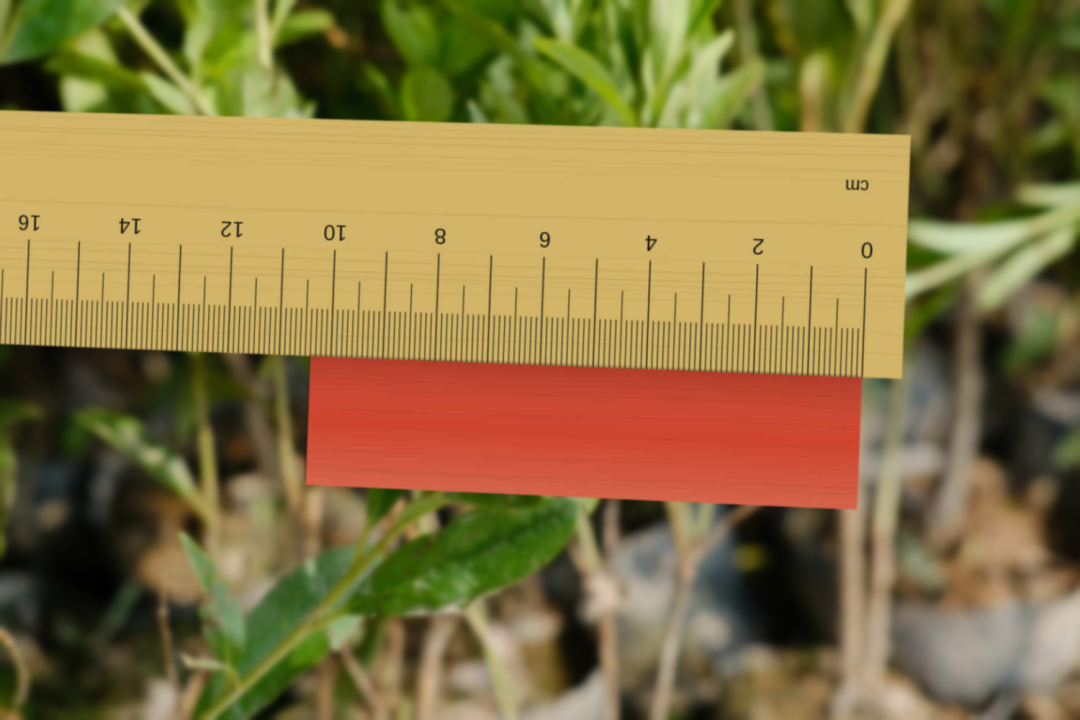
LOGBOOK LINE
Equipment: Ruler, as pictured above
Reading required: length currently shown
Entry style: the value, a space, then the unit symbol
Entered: 10.4 cm
